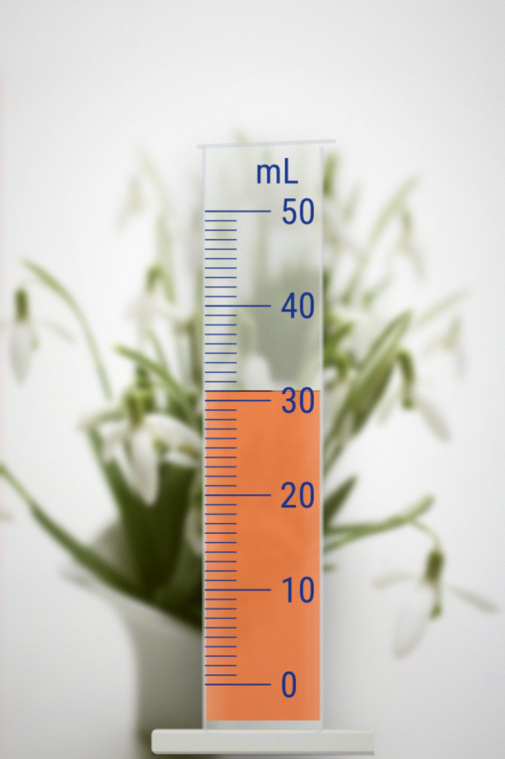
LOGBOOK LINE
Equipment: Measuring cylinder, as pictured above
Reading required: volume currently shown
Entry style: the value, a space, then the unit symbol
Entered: 31 mL
